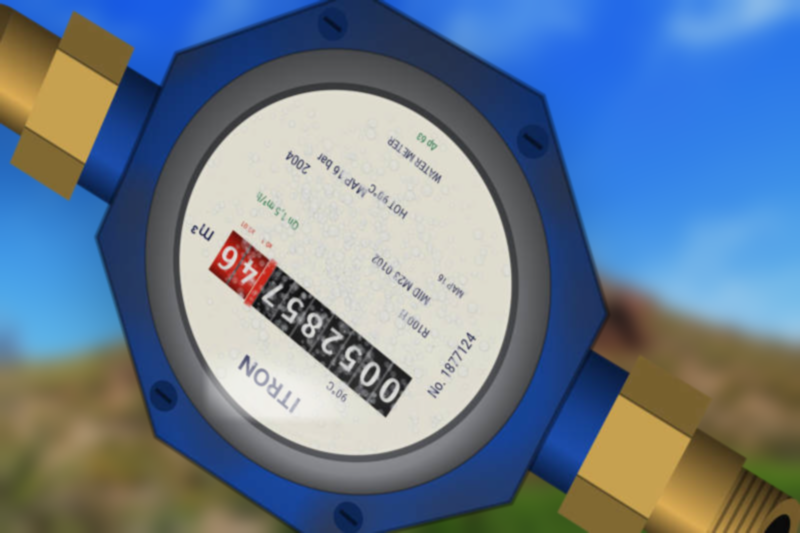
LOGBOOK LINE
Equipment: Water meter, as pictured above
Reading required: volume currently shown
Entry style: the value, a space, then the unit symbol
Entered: 52857.46 m³
